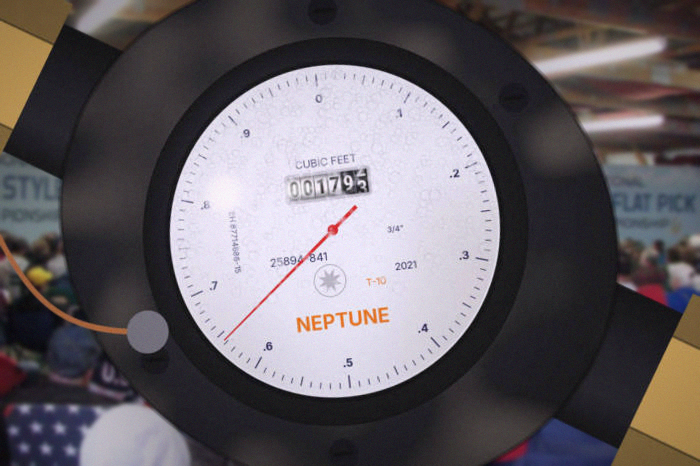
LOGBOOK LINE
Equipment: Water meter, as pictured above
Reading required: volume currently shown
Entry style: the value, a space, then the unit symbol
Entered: 1792.64 ft³
